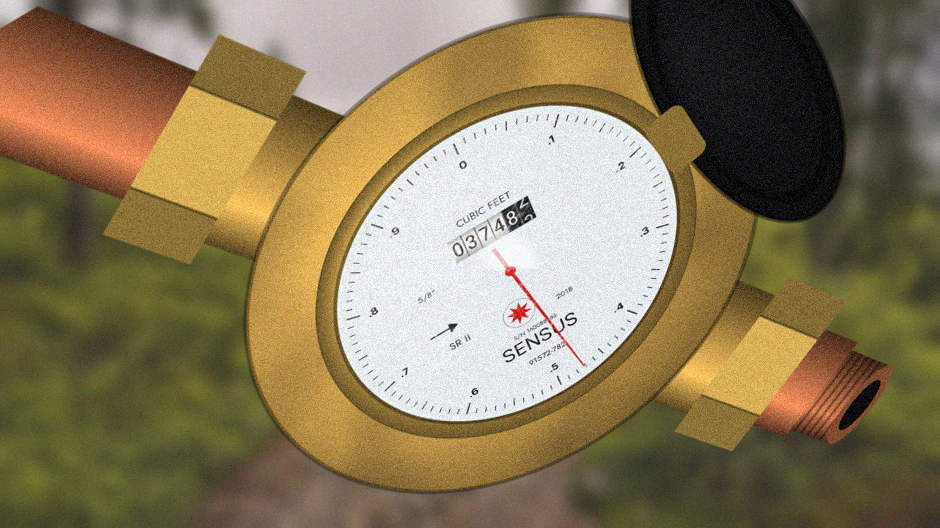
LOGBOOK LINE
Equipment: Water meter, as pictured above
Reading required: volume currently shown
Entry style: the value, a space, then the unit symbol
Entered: 37482.47 ft³
